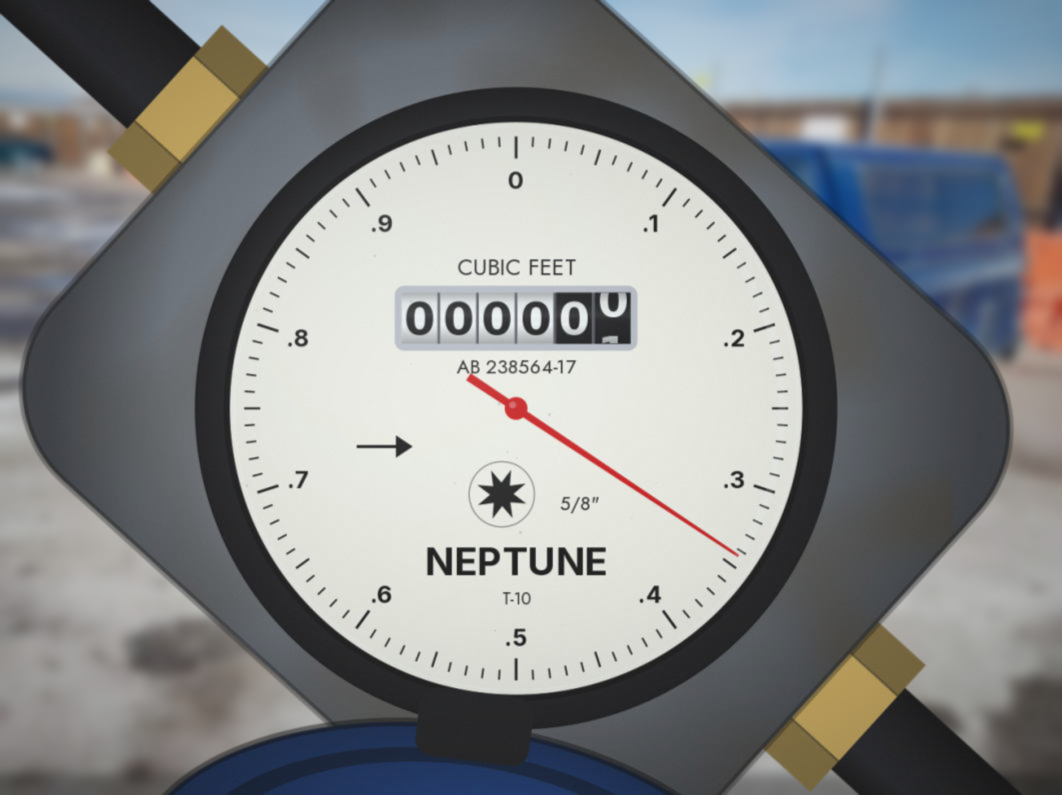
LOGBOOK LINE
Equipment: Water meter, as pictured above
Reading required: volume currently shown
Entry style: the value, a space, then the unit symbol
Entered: 0.34 ft³
